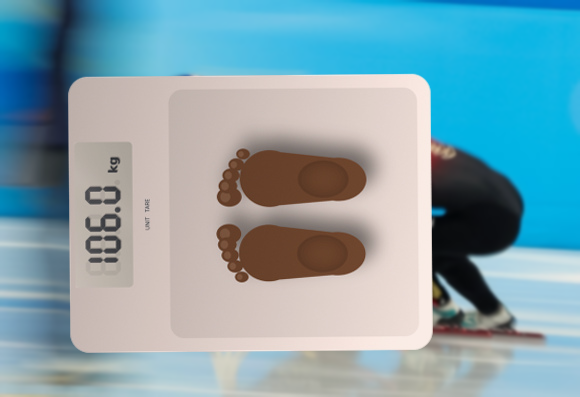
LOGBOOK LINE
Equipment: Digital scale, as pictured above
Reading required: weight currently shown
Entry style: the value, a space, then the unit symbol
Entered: 106.0 kg
